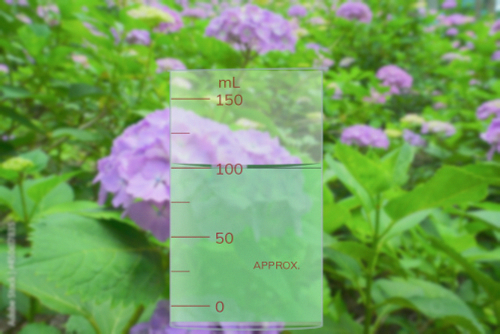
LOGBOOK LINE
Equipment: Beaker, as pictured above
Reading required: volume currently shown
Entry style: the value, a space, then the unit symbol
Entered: 100 mL
